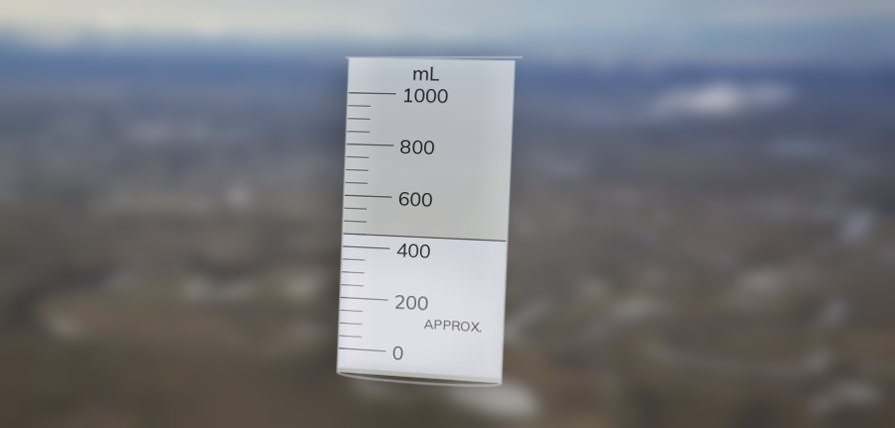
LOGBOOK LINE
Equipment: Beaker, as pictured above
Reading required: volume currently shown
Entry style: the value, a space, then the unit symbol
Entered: 450 mL
